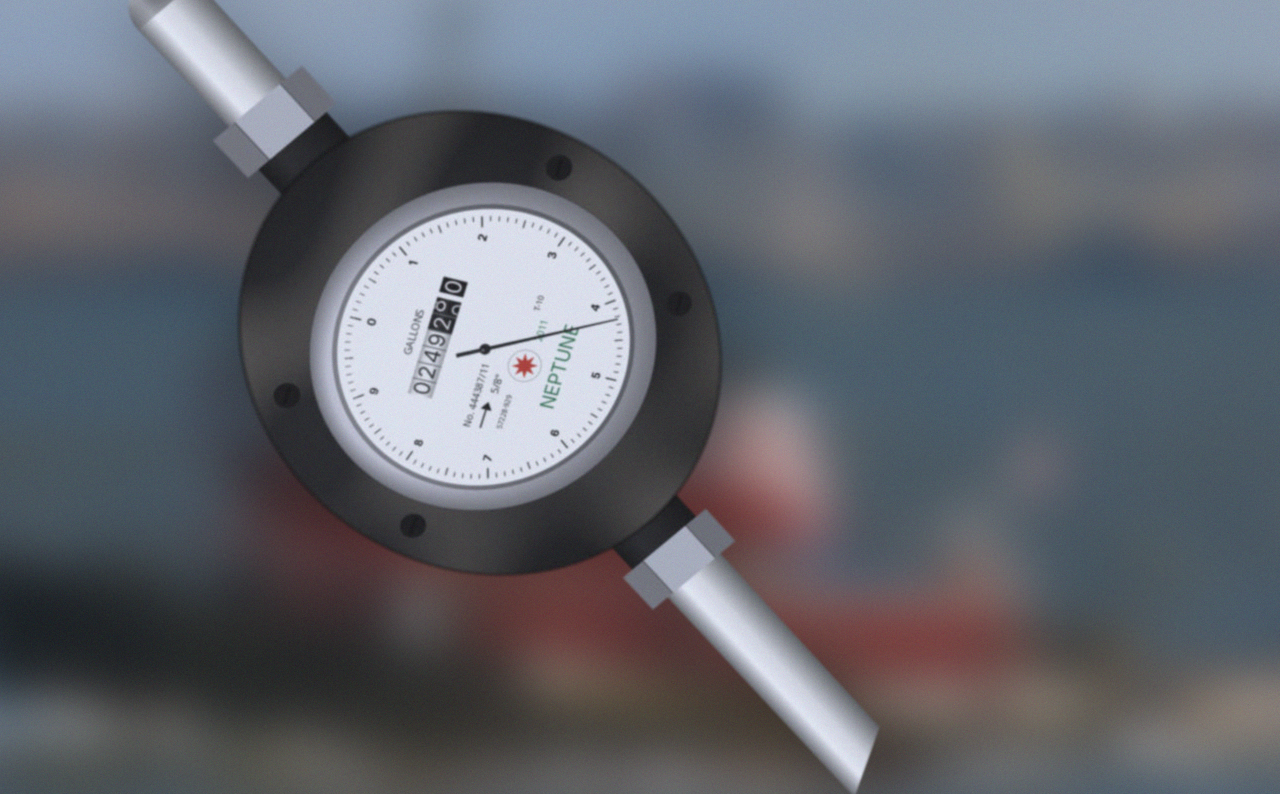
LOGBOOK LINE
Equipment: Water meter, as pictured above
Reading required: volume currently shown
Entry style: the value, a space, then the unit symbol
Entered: 249284.2 gal
